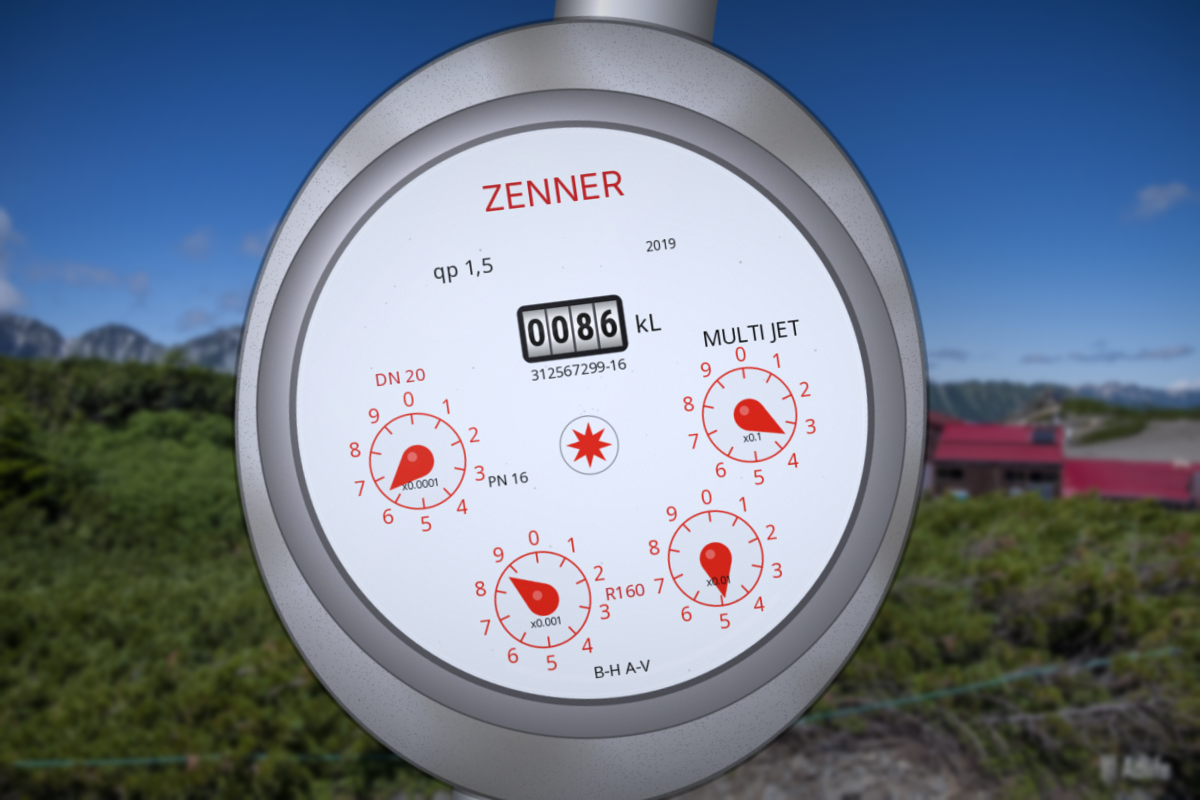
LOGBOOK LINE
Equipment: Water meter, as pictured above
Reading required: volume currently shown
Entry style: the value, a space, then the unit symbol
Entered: 86.3486 kL
